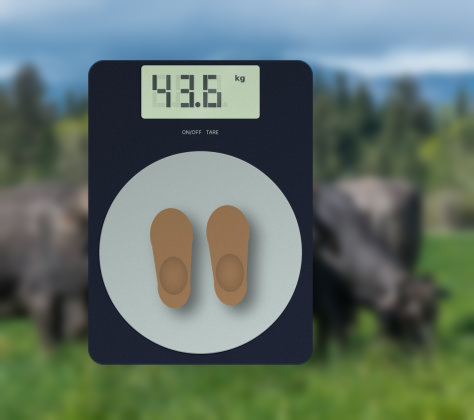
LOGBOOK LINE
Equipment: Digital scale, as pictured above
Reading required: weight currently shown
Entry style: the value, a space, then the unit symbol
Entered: 43.6 kg
